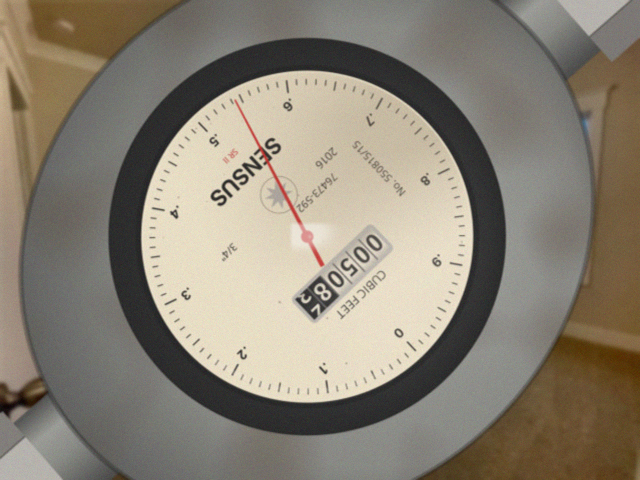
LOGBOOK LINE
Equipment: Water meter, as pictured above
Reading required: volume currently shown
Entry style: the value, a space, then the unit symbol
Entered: 5082.54 ft³
